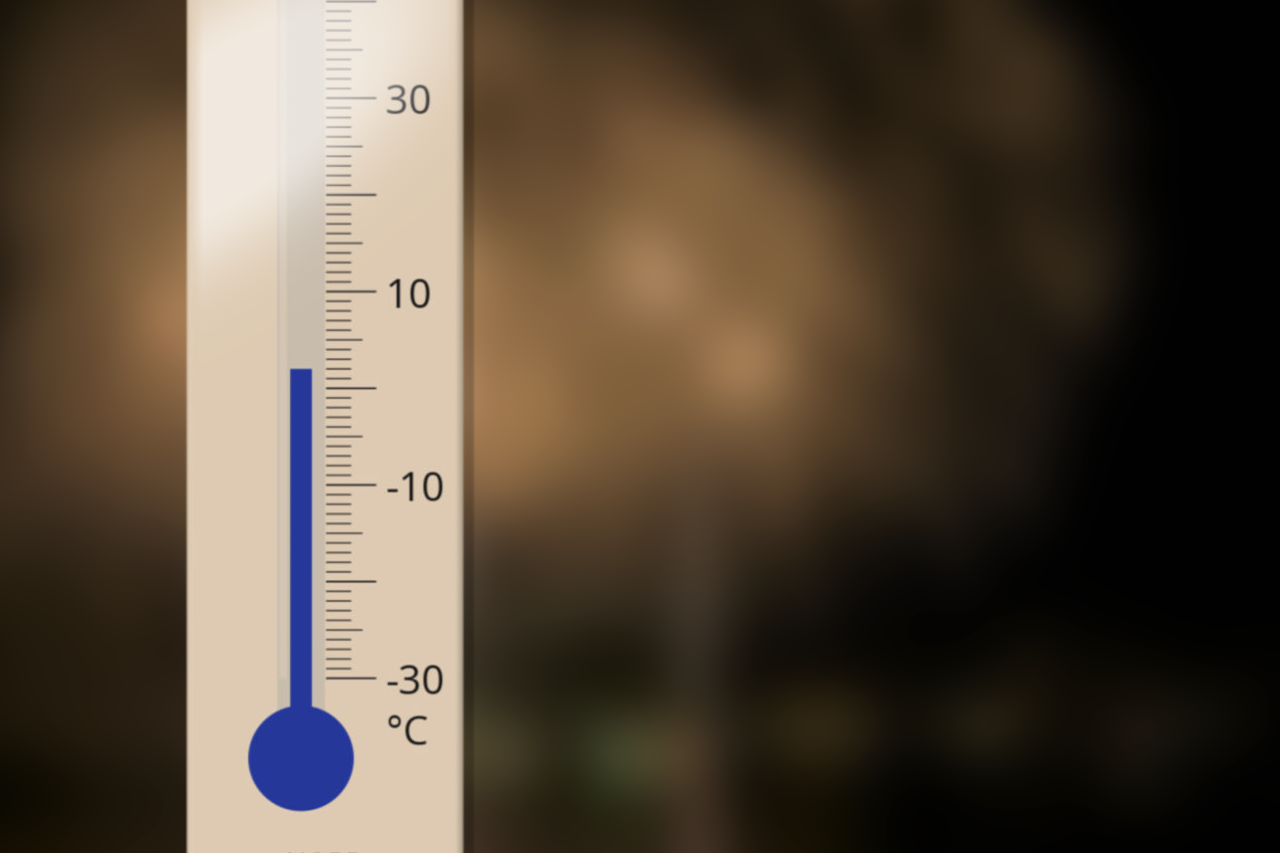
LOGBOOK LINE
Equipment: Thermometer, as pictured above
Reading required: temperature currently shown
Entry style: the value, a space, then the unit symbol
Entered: 2 °C
